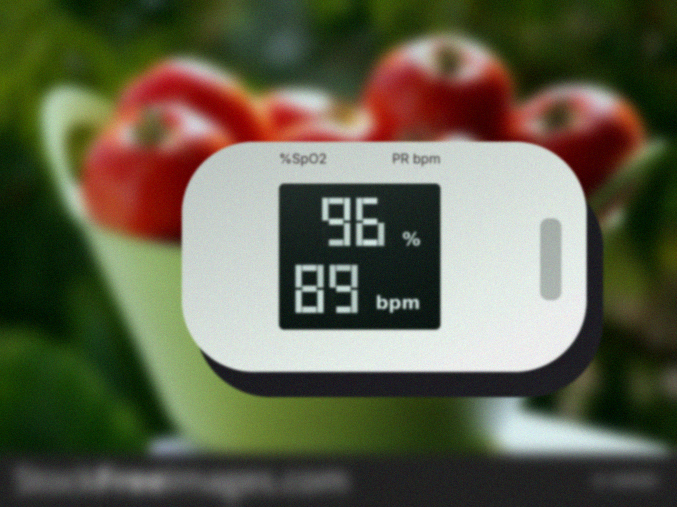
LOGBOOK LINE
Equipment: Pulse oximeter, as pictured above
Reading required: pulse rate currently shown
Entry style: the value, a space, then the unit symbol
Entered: 89 bpm
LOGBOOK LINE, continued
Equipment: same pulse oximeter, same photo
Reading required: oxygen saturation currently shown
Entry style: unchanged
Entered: 96 %
